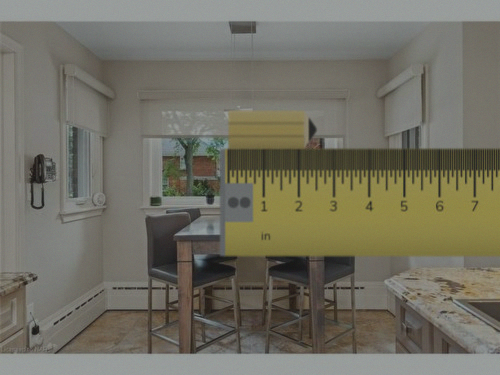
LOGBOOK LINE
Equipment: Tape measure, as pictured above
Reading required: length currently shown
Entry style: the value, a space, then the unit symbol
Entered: 2.5 in
